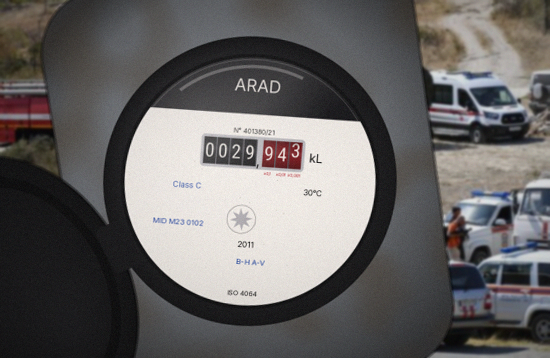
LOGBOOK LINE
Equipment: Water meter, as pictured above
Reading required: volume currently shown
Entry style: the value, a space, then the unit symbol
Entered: 29.943 kL
